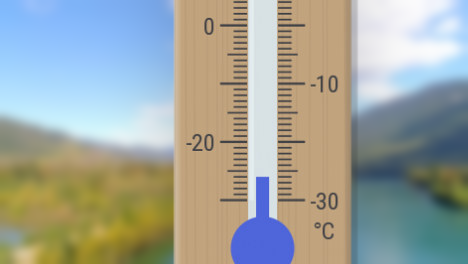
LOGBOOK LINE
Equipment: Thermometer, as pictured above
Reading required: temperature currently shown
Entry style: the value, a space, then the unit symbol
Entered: -26 °C
